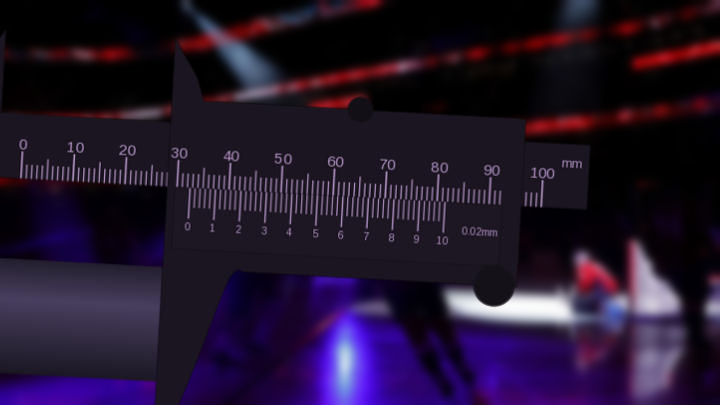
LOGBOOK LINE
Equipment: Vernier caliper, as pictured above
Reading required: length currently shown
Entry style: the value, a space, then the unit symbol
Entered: 32.5 mm
